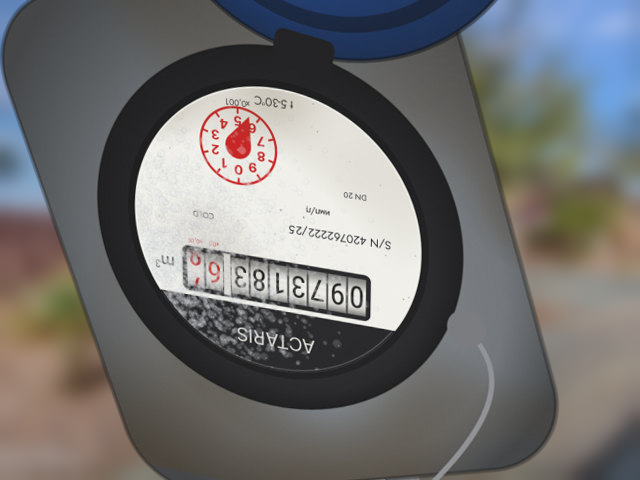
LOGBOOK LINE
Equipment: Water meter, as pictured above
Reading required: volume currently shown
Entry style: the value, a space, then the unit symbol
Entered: 973183.675 m³
